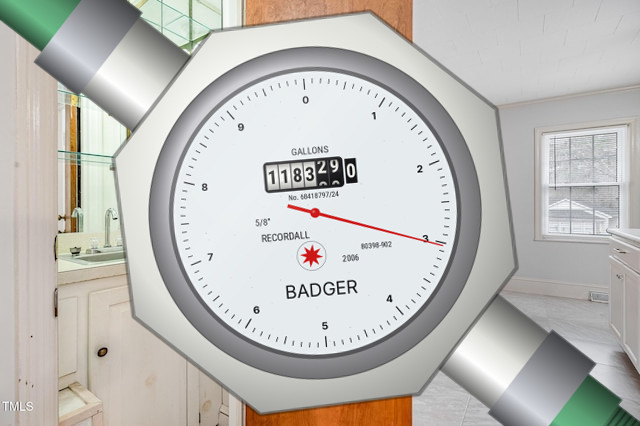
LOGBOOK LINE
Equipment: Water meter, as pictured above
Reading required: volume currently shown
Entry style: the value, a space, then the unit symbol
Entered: 1183293.0 gal
